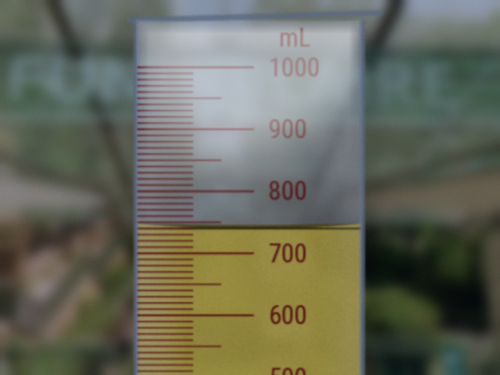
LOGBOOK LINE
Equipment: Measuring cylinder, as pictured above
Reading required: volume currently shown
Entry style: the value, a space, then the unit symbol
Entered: 740 mL
